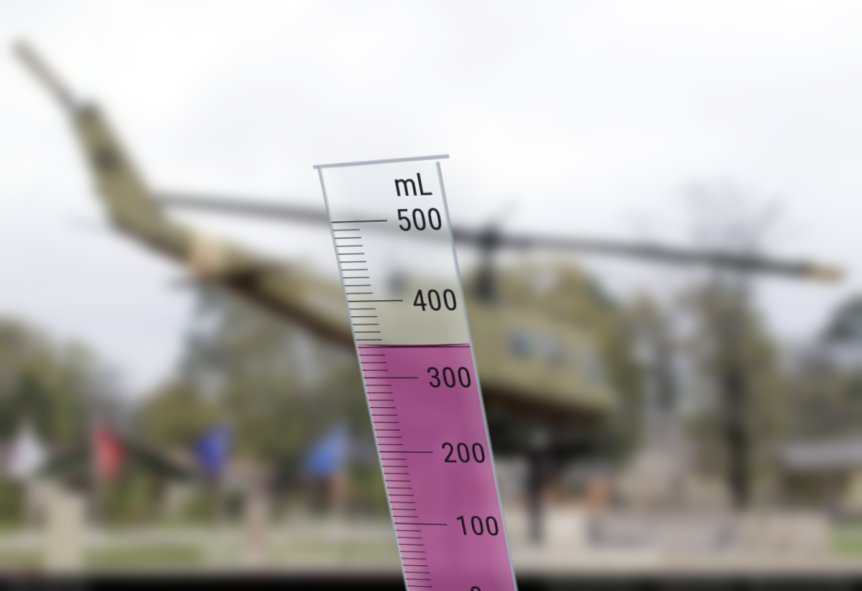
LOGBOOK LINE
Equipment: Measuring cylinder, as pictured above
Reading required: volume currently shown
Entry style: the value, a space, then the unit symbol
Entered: 340 mL
